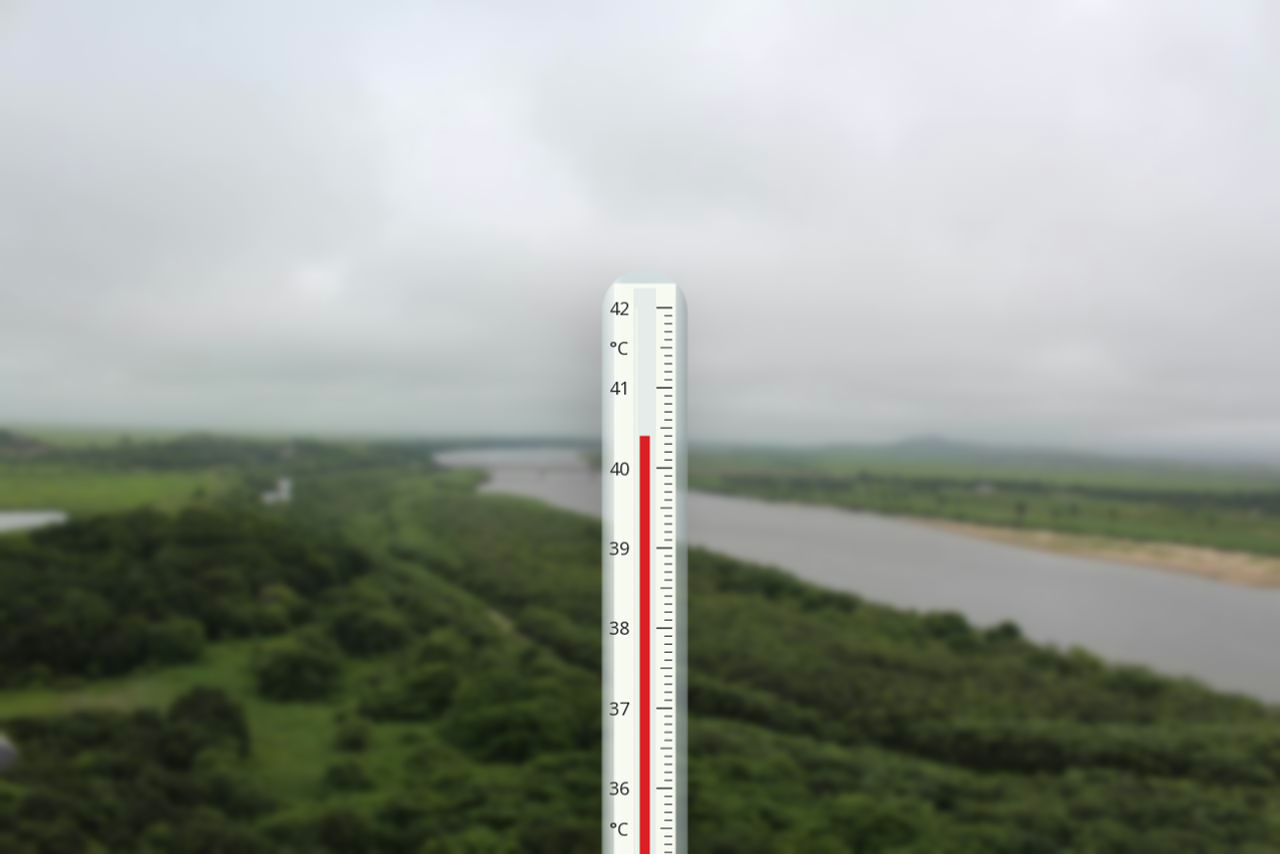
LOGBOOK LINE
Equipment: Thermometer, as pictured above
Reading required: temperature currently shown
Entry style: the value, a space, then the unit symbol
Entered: 40.4 °C
